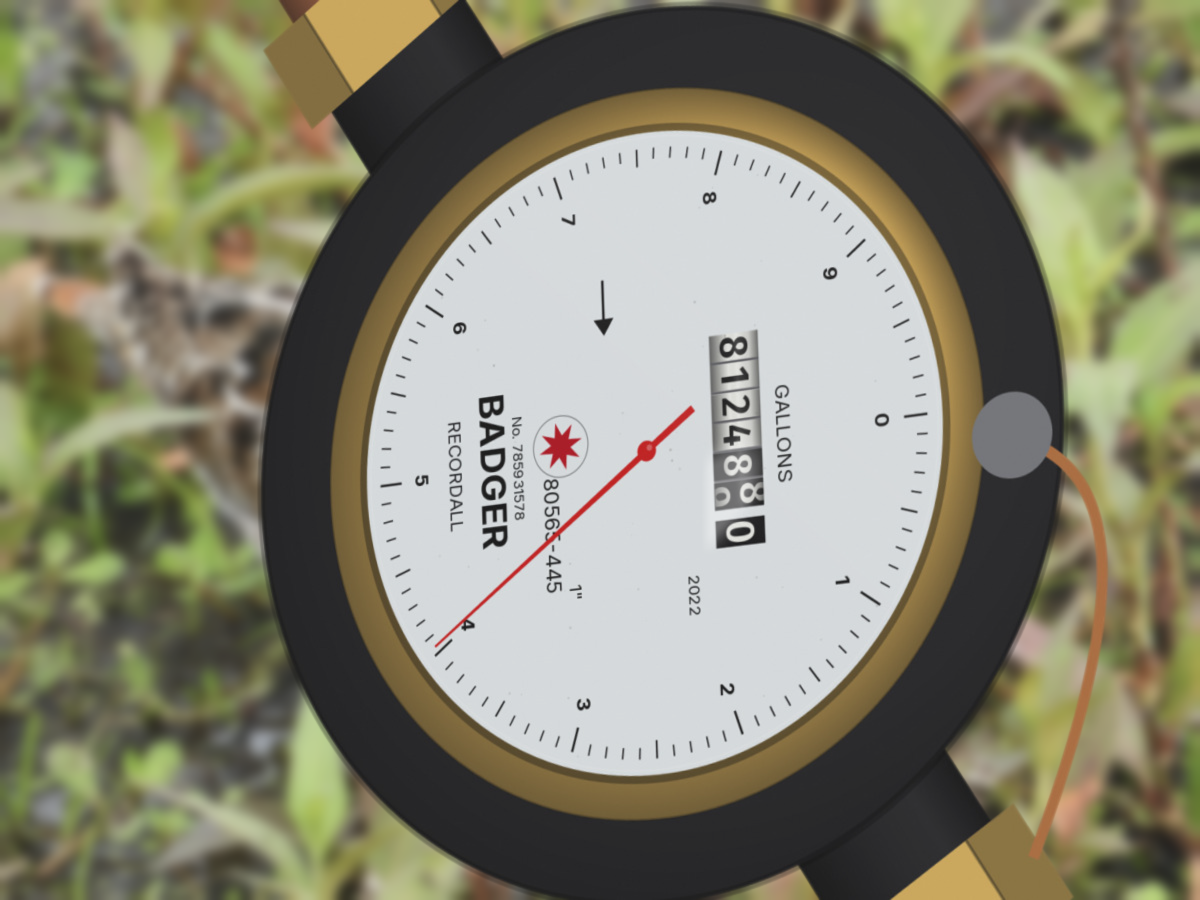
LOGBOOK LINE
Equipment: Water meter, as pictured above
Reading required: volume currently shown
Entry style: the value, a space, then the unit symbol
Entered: 8124884.0 gal
